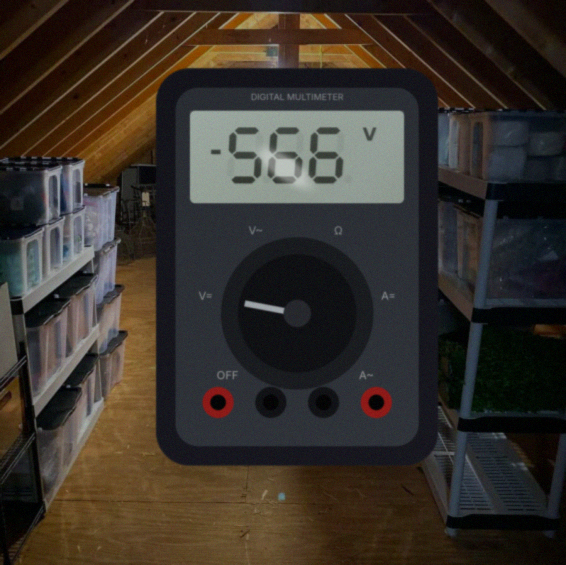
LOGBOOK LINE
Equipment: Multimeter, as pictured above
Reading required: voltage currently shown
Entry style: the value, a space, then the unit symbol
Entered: -566 V
